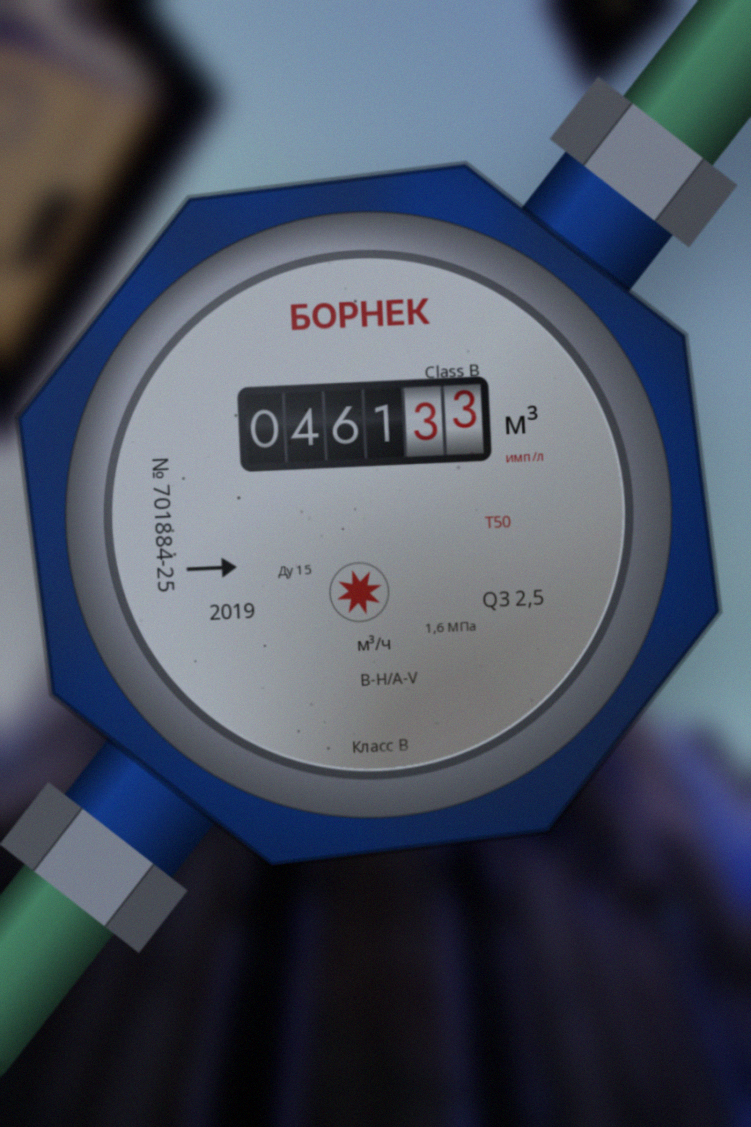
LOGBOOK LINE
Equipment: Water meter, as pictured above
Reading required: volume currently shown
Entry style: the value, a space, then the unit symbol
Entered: 461.33 m³
